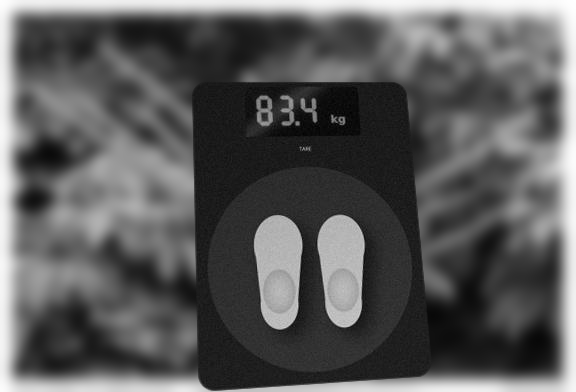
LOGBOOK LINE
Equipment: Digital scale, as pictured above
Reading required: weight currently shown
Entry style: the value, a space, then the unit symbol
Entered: 83.4 kg
